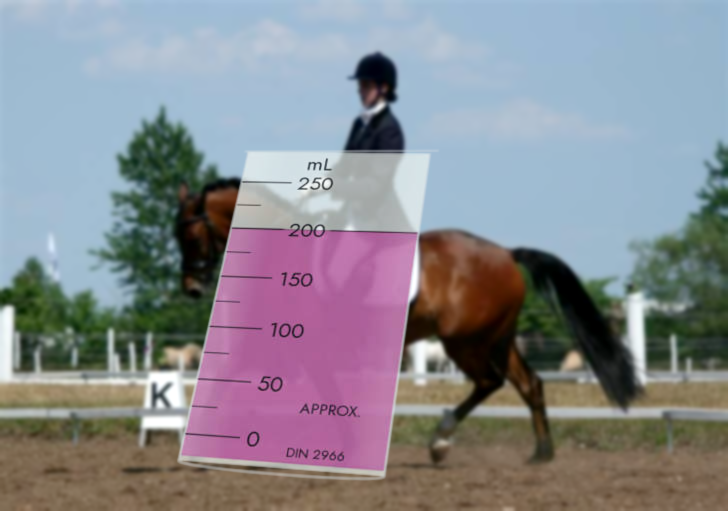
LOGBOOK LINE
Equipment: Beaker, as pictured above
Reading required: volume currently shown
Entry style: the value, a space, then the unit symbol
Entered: 200 mL
